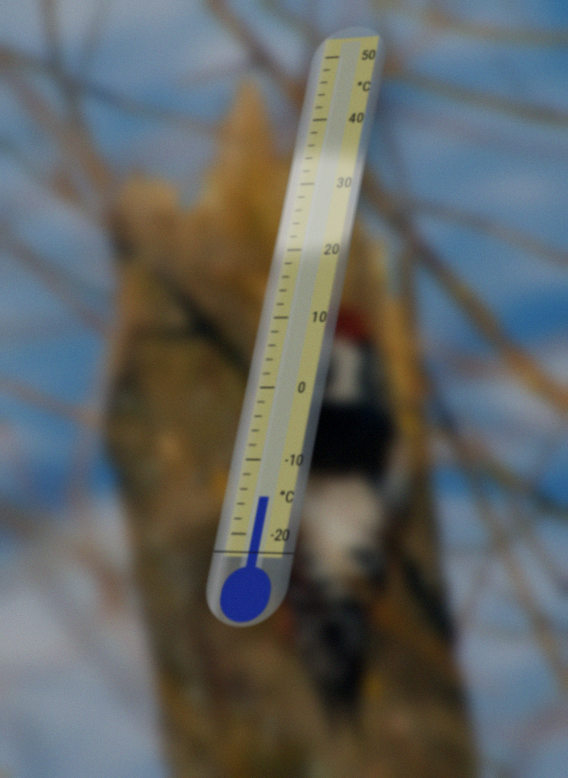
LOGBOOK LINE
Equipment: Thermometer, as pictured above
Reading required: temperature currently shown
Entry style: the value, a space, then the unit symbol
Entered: -15 °C
